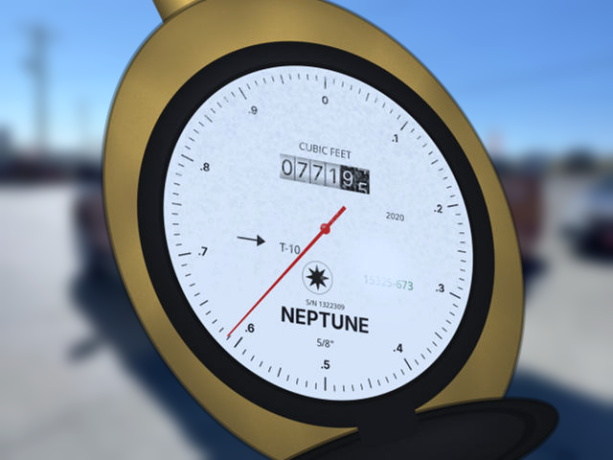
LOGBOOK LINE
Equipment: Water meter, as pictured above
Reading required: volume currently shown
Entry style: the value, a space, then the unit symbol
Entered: 77194.61 ft³
